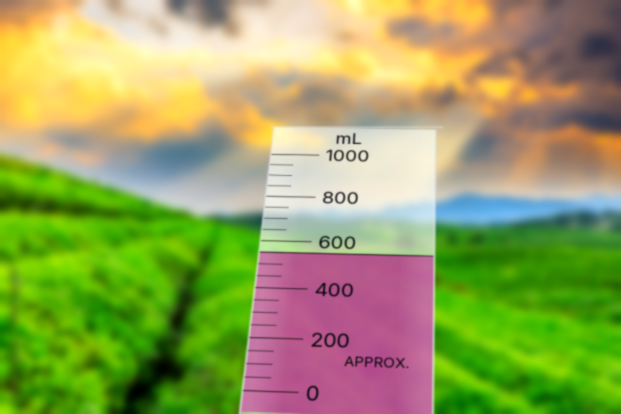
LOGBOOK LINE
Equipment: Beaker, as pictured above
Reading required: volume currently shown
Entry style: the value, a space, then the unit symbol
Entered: 550 mL
